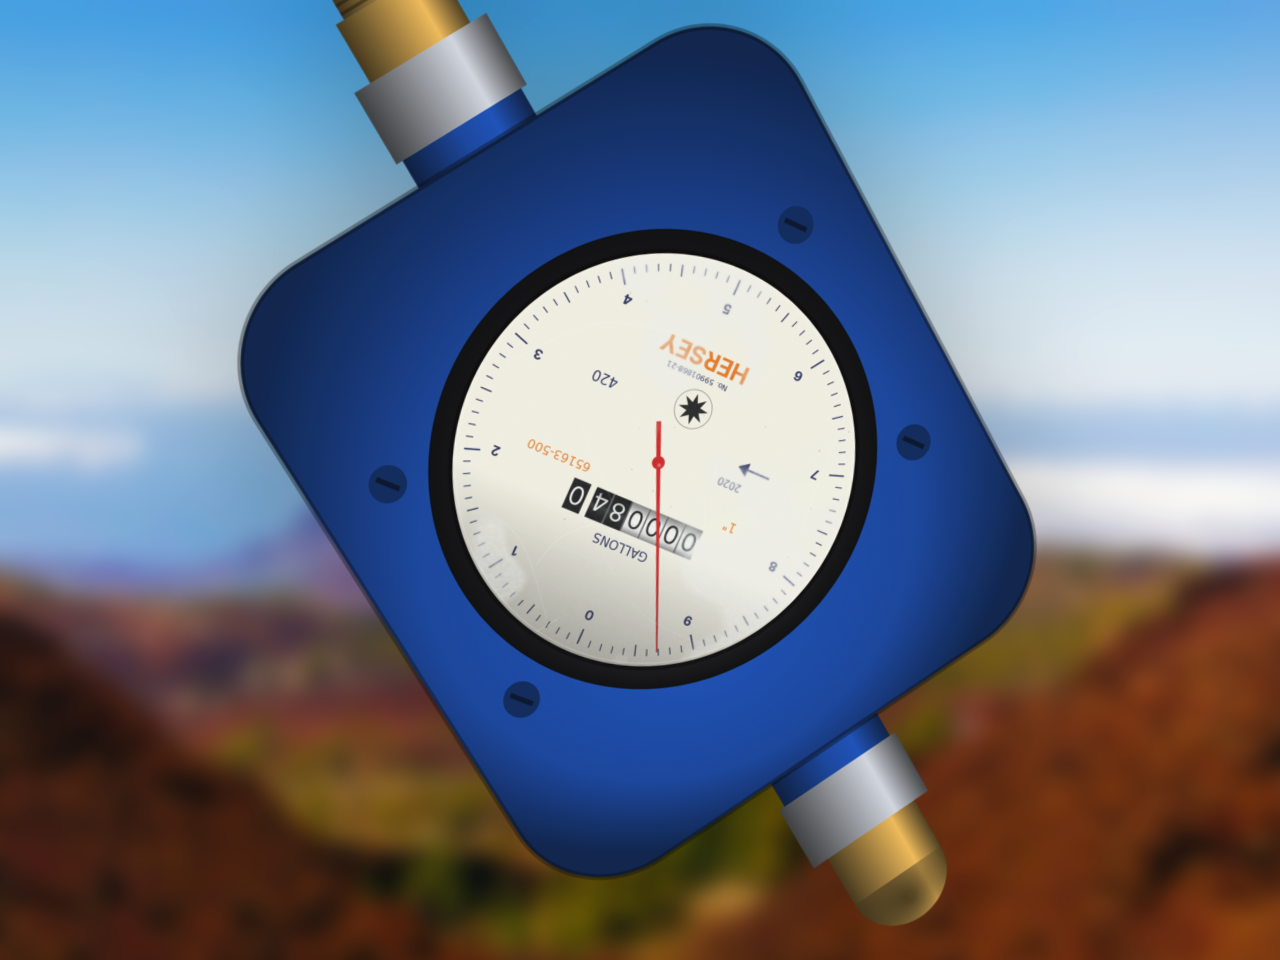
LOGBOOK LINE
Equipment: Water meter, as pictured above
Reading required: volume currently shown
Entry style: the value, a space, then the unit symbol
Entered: 839.3 gal
